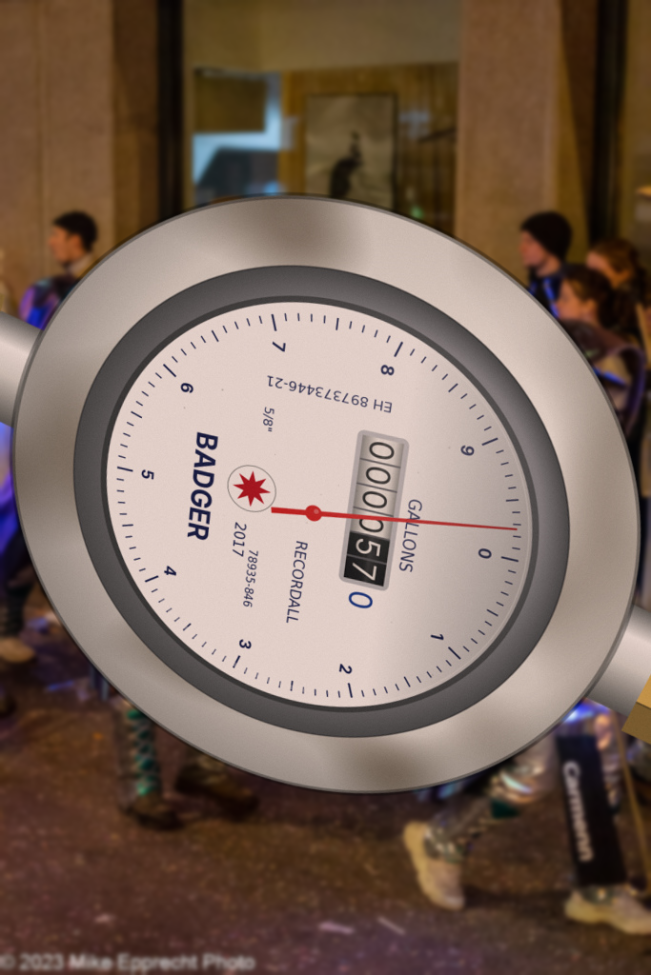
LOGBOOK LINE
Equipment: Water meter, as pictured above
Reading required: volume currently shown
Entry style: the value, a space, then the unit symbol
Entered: 569.7 gal
